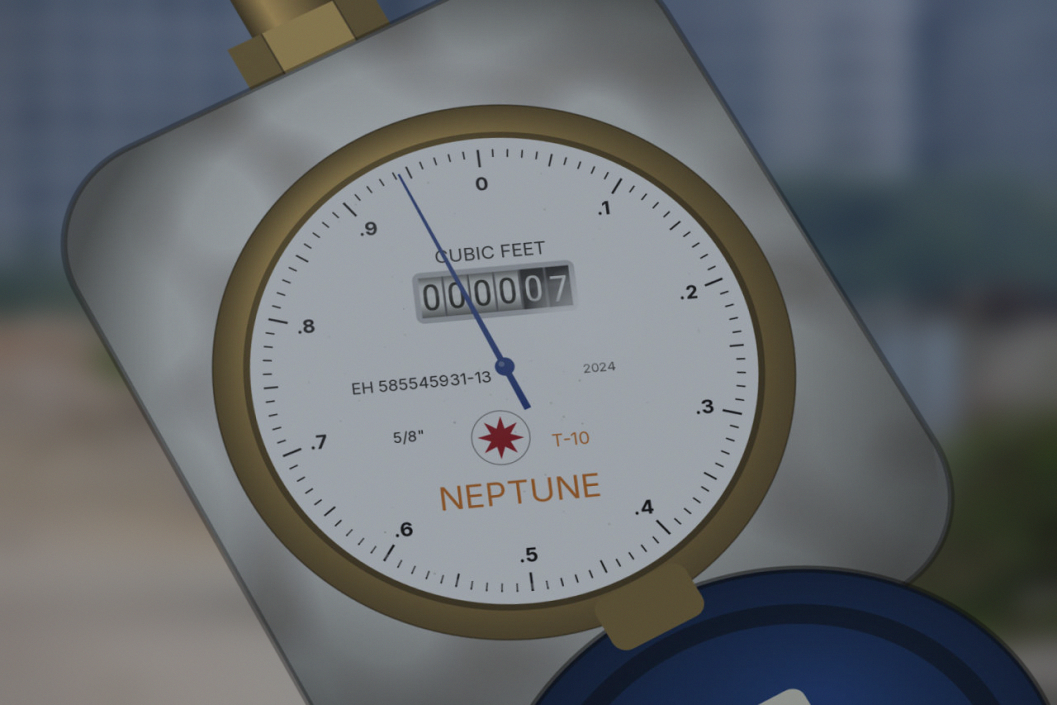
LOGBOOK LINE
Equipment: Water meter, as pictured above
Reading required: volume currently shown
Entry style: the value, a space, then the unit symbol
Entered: 6.94 ft³
